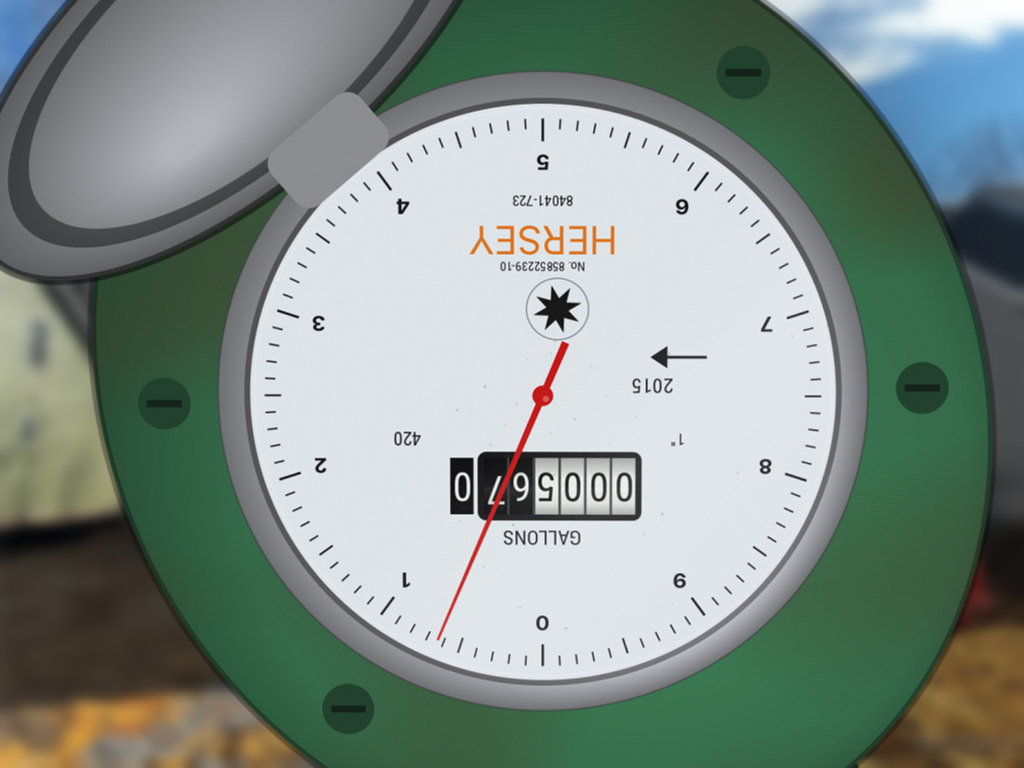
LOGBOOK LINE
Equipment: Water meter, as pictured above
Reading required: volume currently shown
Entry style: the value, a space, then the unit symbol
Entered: 5670.6 gal
